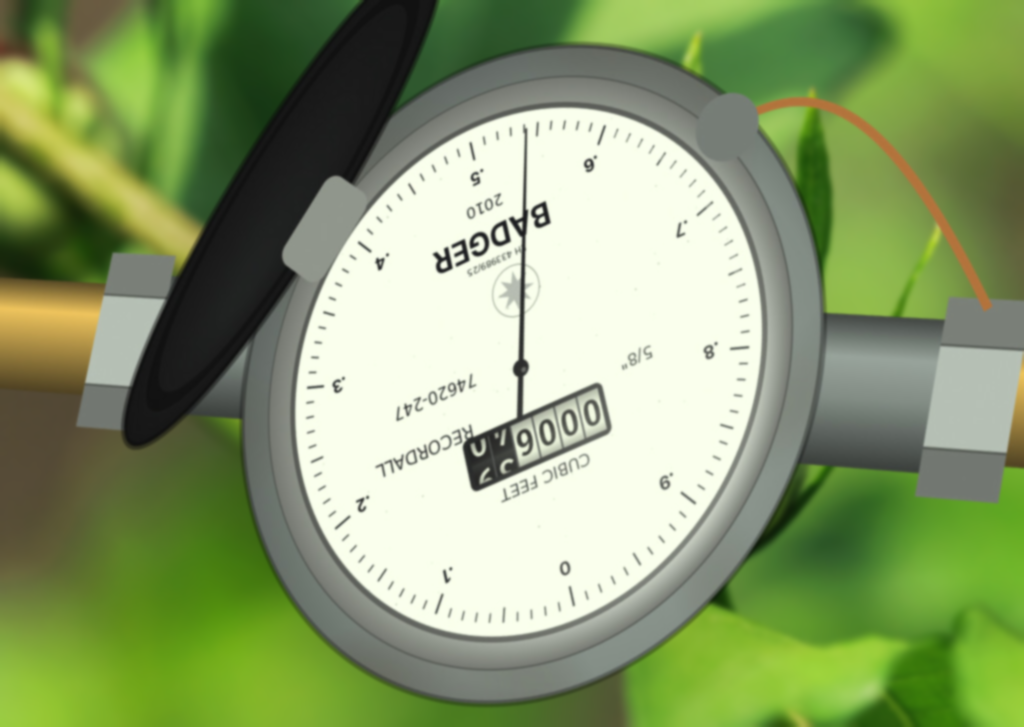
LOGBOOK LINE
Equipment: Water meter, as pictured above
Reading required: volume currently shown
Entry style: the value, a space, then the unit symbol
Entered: 639.54 ft³
